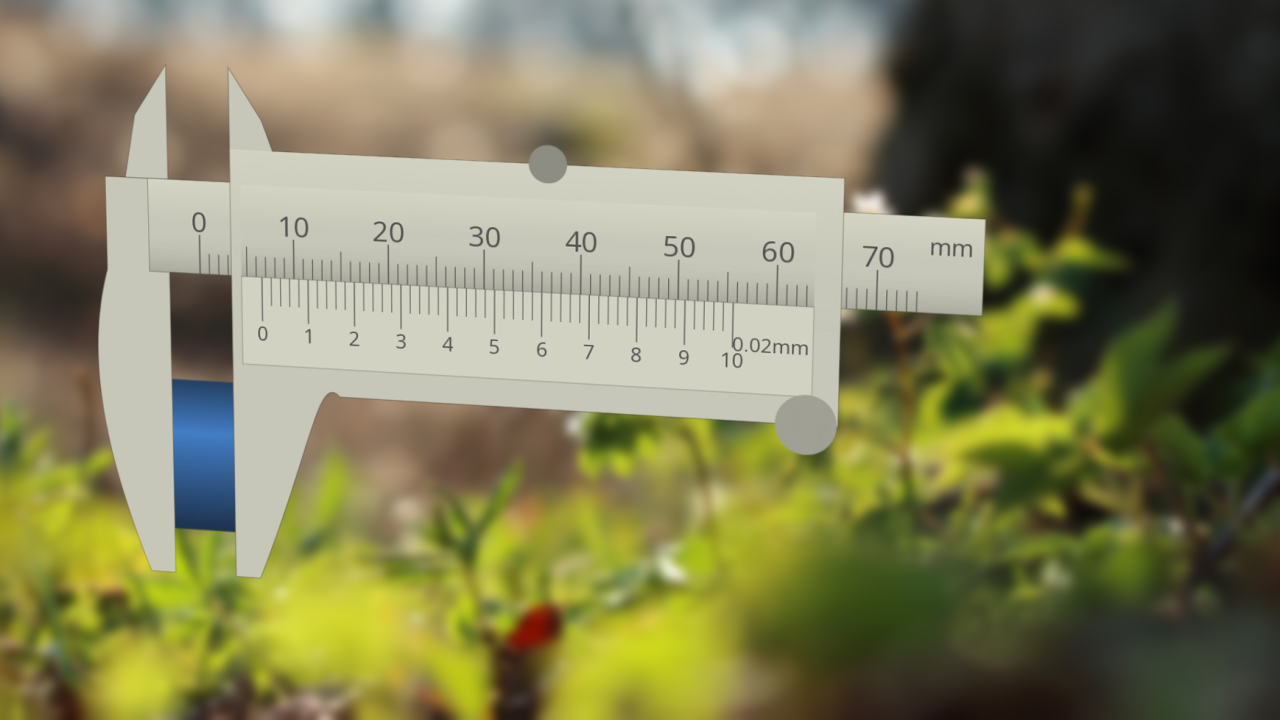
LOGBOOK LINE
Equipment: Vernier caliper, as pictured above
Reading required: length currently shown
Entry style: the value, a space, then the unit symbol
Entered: 6.6 mm
